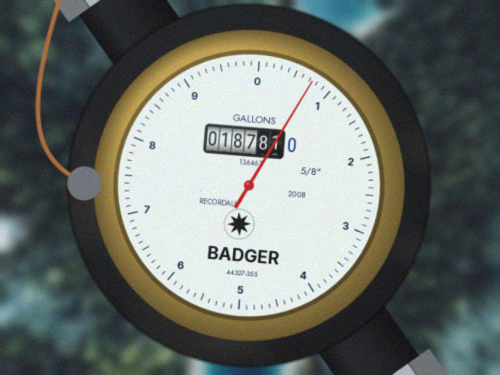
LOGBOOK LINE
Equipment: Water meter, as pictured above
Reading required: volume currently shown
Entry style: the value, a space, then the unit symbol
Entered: 187810.7 gal
